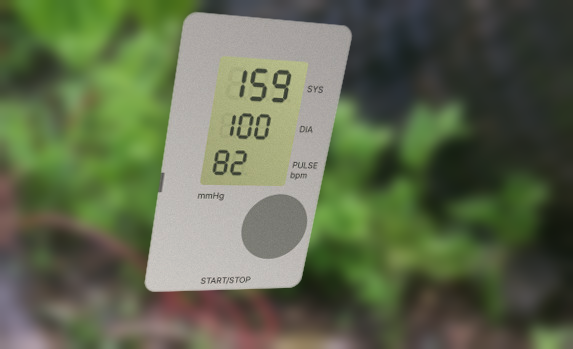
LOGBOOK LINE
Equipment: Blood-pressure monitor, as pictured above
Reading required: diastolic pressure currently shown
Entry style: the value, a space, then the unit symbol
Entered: 100 mmHg
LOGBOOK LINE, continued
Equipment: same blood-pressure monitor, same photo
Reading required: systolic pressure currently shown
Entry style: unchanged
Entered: 159 mmHg
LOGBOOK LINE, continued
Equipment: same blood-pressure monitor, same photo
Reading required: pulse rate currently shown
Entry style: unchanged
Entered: 82 bpm
